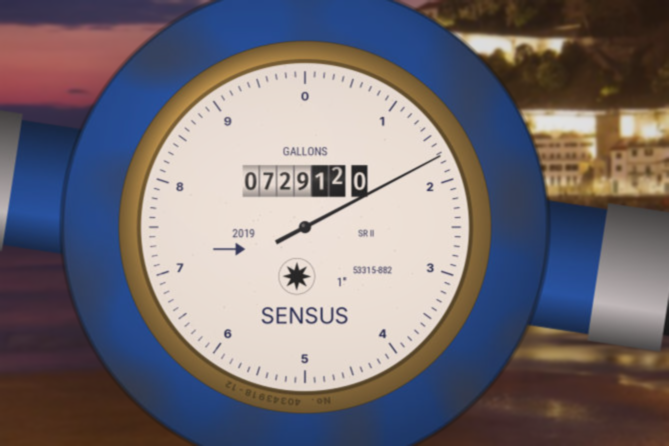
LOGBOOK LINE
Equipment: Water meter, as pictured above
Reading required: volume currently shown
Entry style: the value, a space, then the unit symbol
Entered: 729121.7 gal
